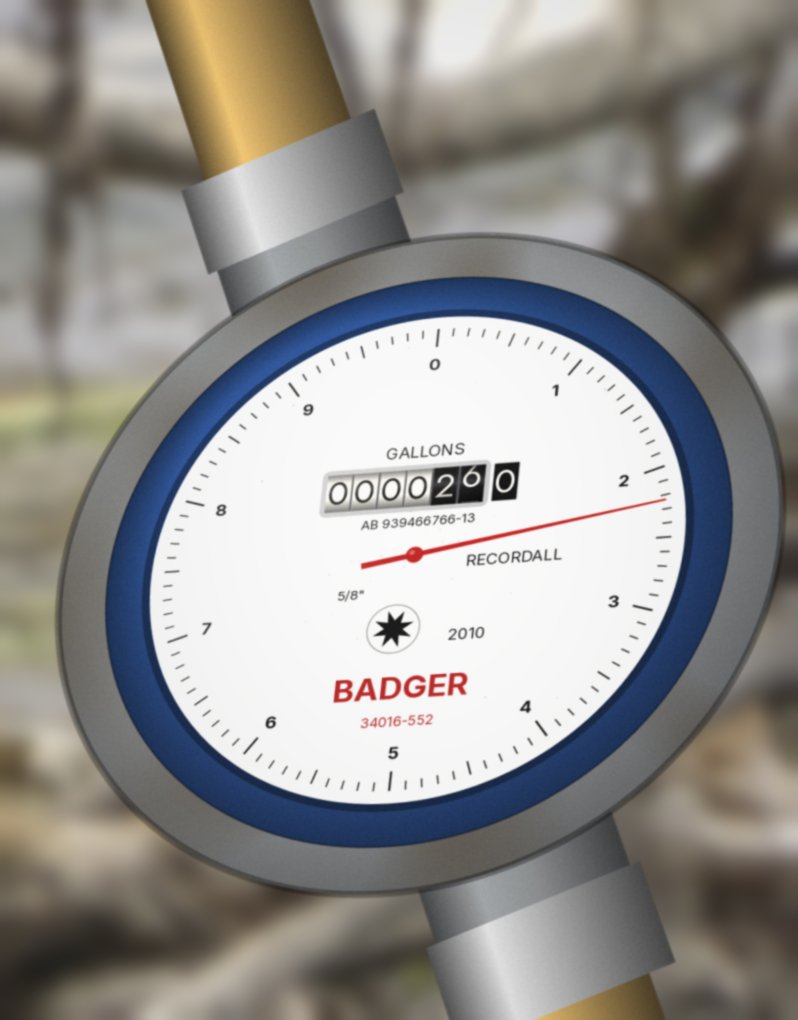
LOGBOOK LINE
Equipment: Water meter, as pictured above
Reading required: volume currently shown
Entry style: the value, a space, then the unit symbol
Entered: 262.2 gal
